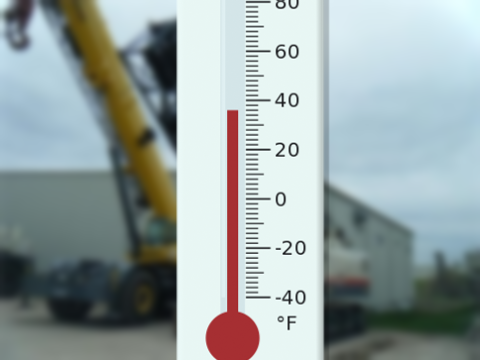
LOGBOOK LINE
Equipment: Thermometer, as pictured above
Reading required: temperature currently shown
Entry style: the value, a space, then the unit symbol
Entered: 36 °F
